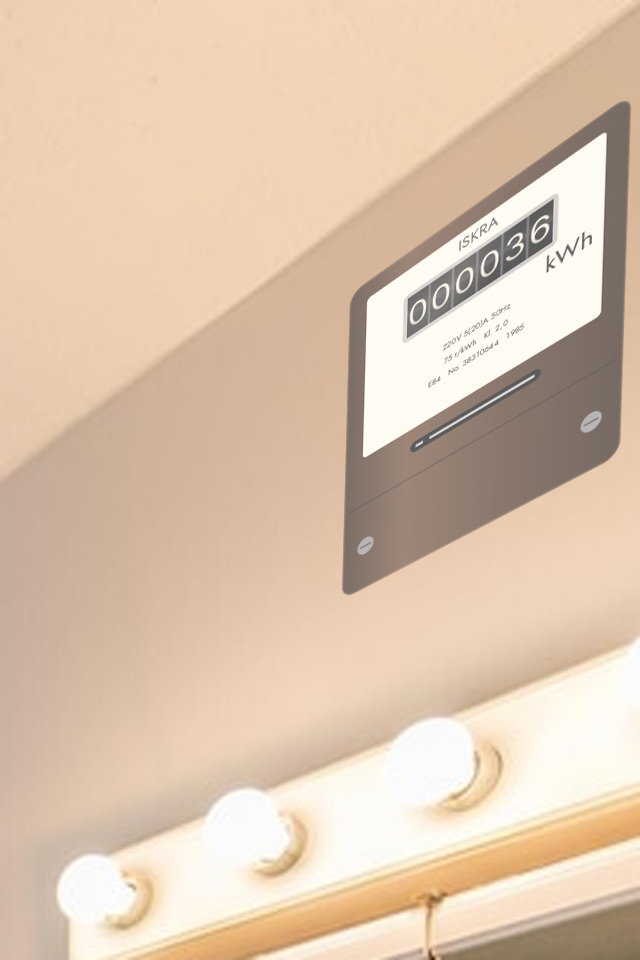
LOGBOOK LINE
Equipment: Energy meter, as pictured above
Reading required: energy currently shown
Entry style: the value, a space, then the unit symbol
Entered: 36 kWh
